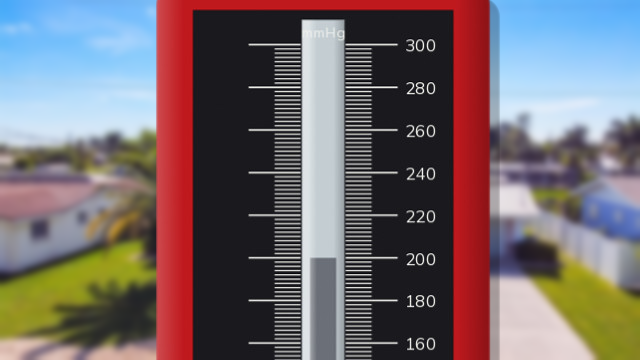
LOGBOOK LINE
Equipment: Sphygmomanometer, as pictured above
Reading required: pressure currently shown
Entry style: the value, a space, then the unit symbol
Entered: 200 mmHg
